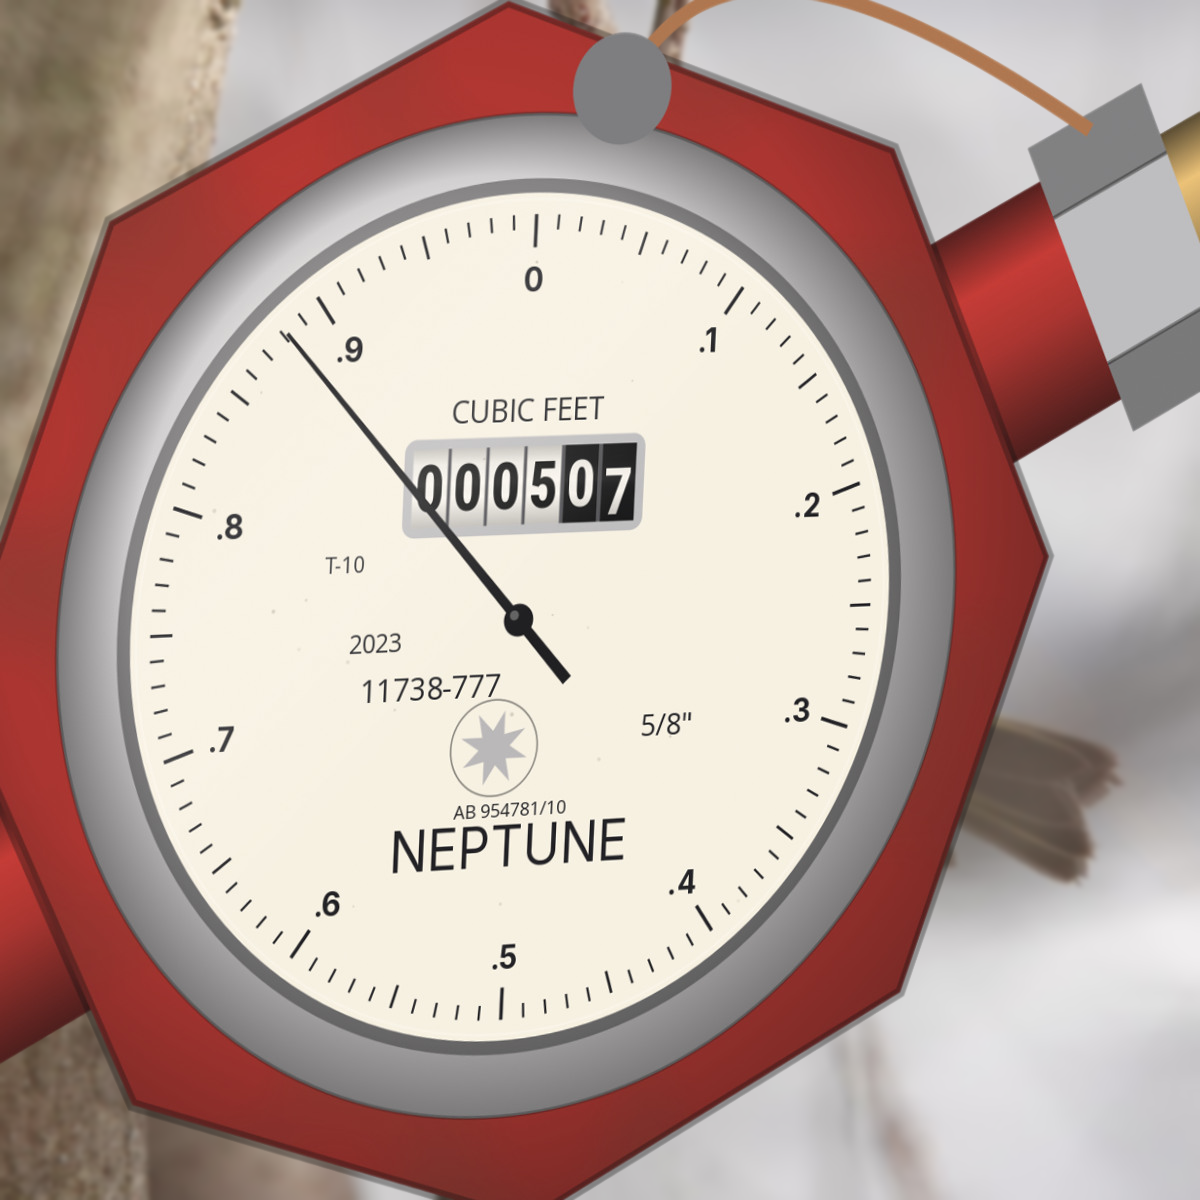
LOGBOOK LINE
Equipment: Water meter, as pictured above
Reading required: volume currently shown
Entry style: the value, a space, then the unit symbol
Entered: 506.88 ft³
